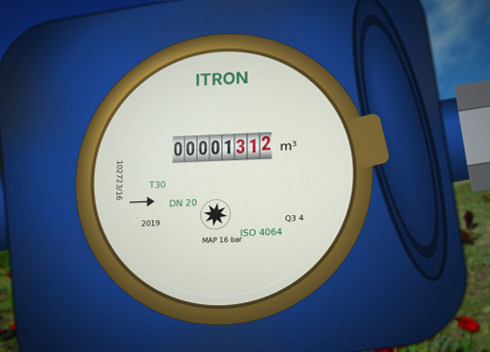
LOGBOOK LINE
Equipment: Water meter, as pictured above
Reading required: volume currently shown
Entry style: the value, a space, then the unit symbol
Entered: 1.312 m³
